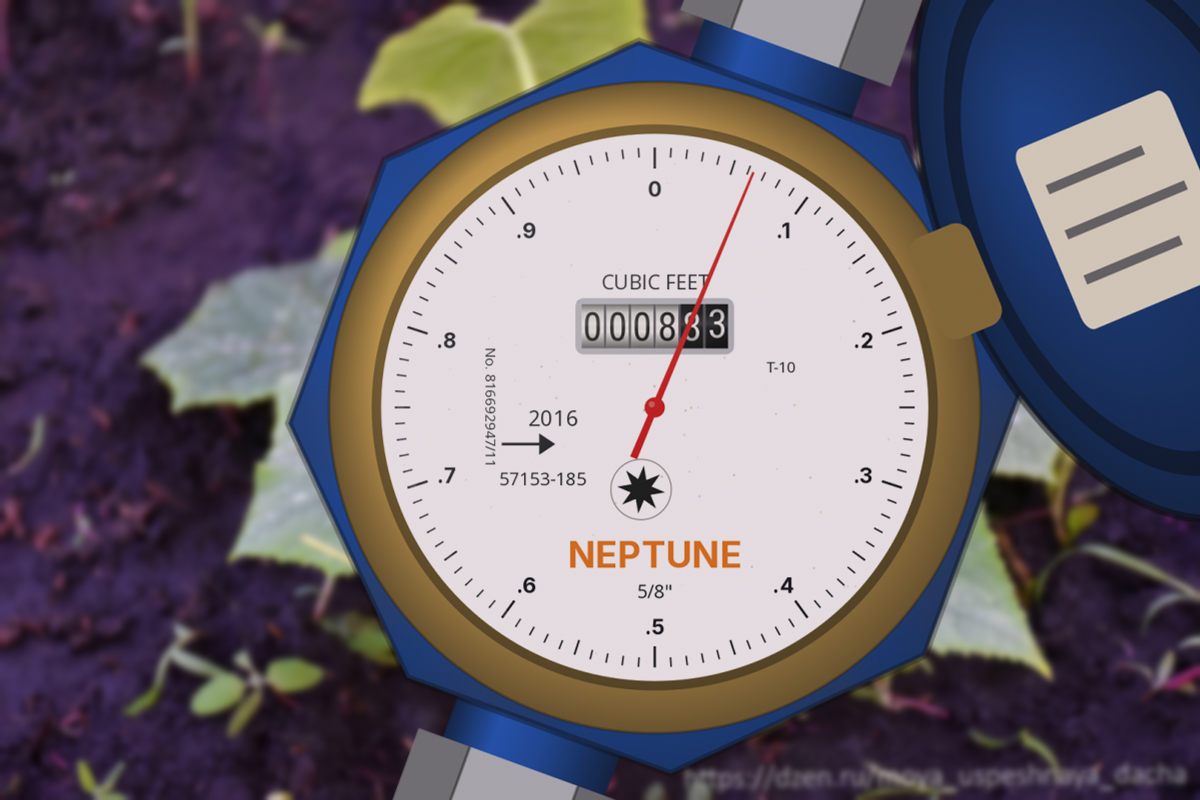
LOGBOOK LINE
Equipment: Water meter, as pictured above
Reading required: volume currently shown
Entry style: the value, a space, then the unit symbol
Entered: 883.06 ft³
